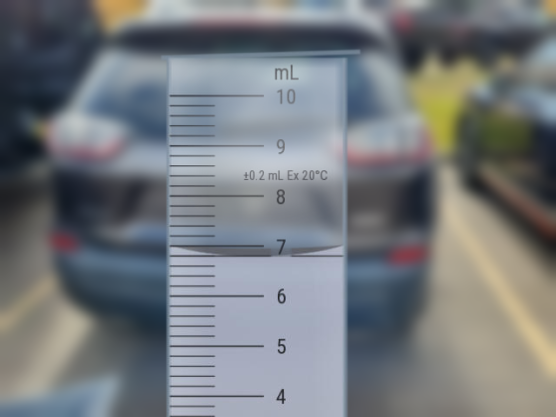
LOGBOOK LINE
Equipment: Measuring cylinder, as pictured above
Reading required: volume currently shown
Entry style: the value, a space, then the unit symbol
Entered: 6.8 mL
